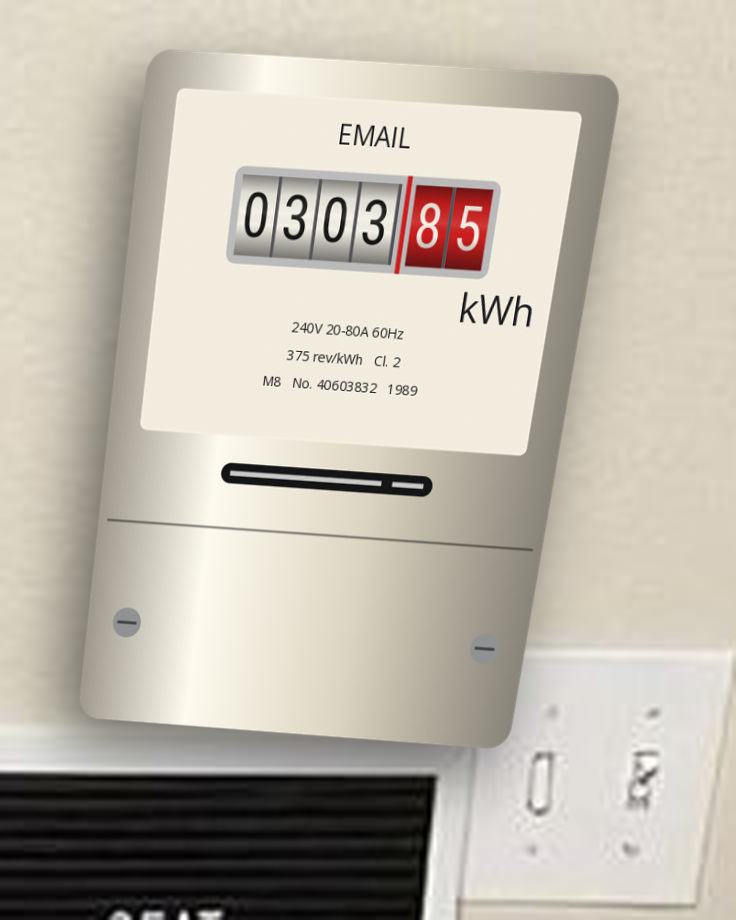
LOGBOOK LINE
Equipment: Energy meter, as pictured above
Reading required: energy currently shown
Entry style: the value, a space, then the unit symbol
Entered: 303.85 kWh
